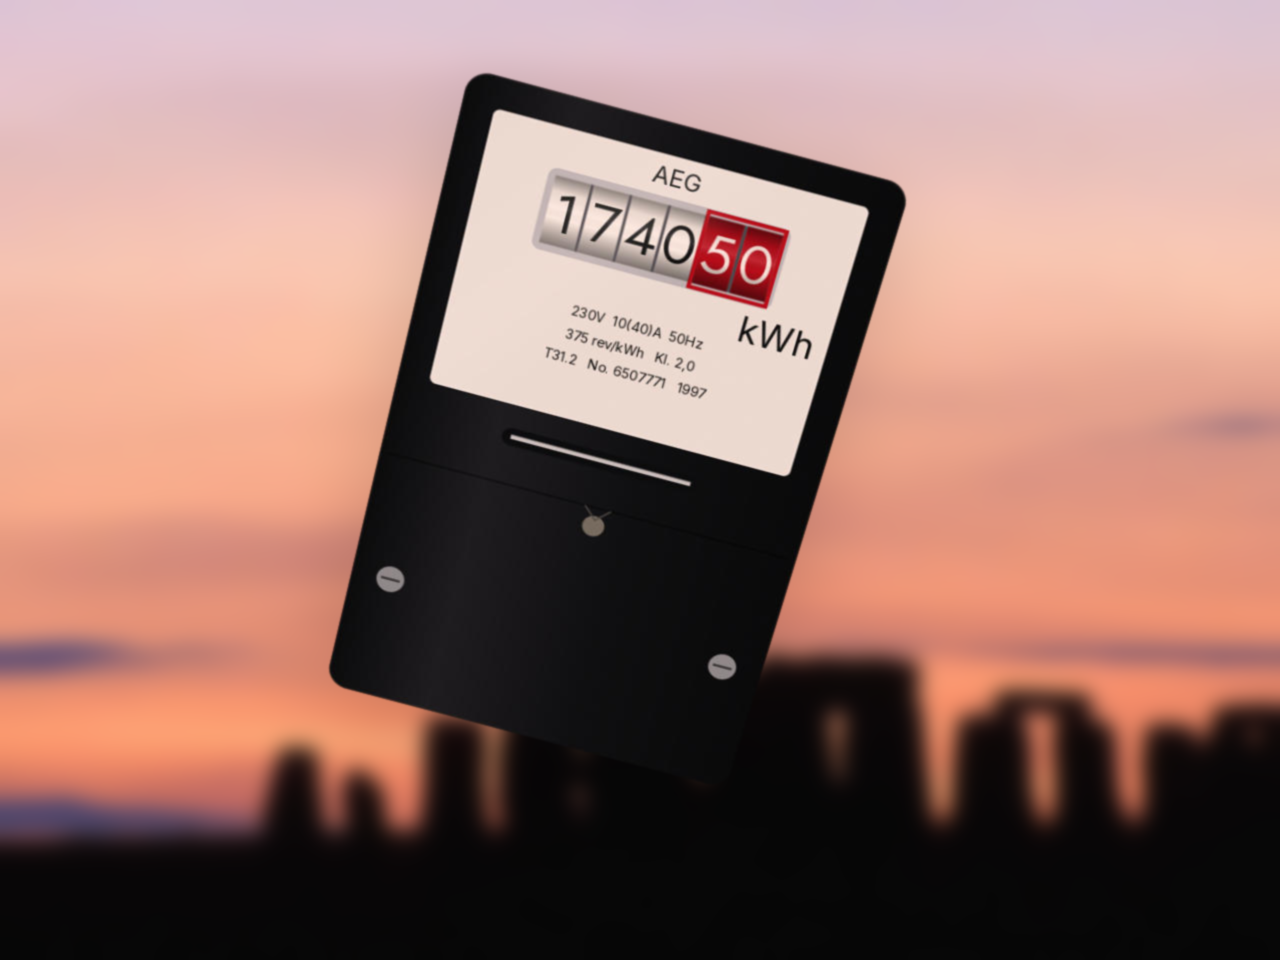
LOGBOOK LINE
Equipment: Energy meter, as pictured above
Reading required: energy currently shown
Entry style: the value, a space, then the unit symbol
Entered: 1740.50 kWh
